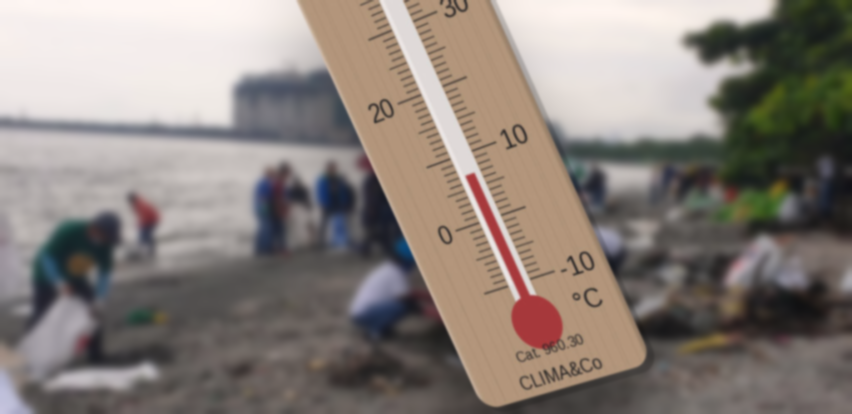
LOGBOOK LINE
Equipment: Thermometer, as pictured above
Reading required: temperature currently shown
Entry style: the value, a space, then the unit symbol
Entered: 7 °C
